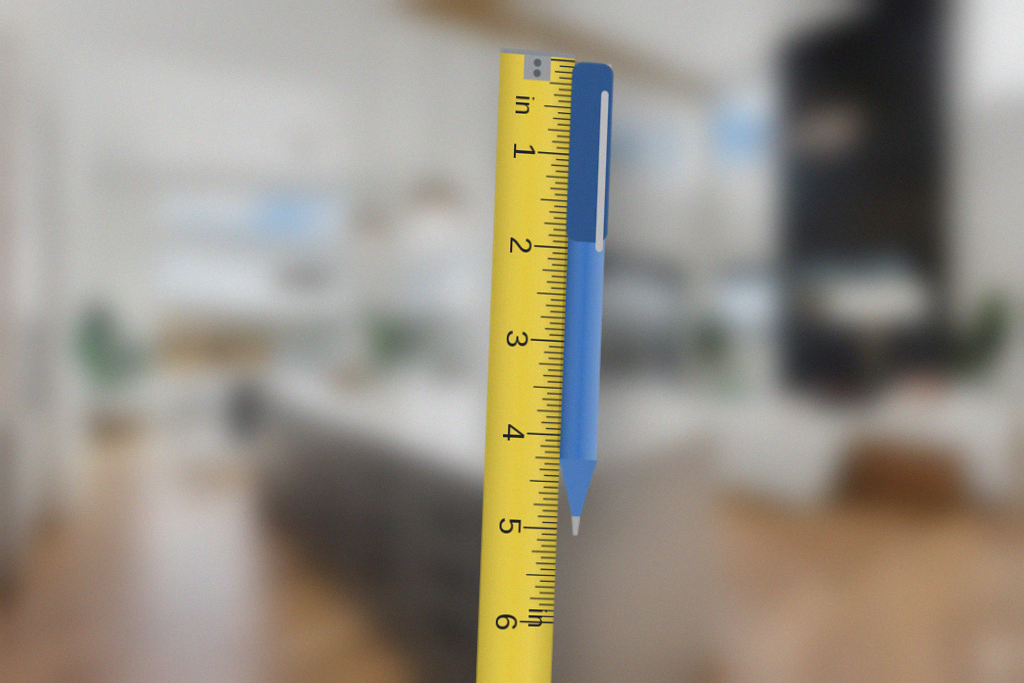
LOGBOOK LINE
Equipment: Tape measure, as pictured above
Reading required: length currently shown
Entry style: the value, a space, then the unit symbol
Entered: 5.0625 in
